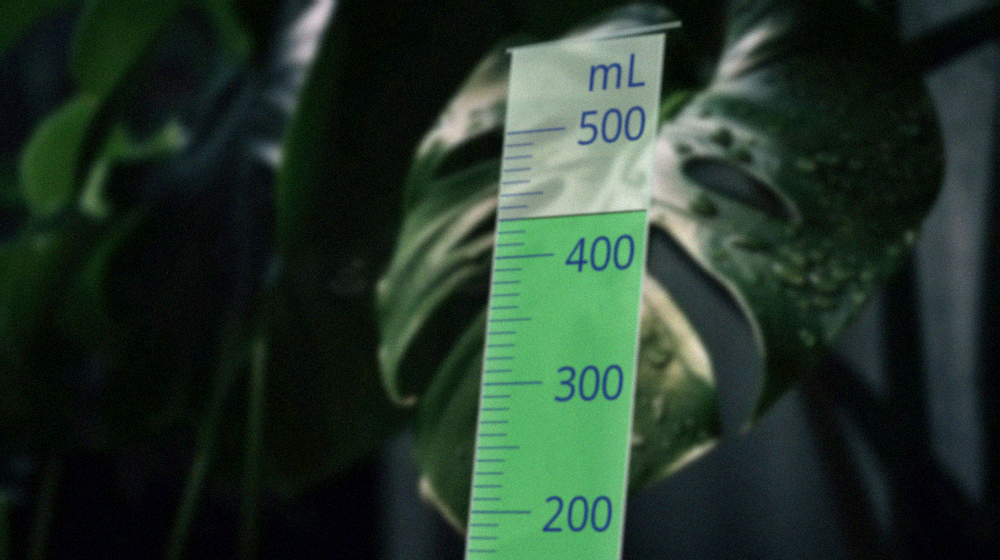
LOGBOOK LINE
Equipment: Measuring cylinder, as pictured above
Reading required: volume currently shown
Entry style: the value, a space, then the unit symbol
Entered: 430 mL
